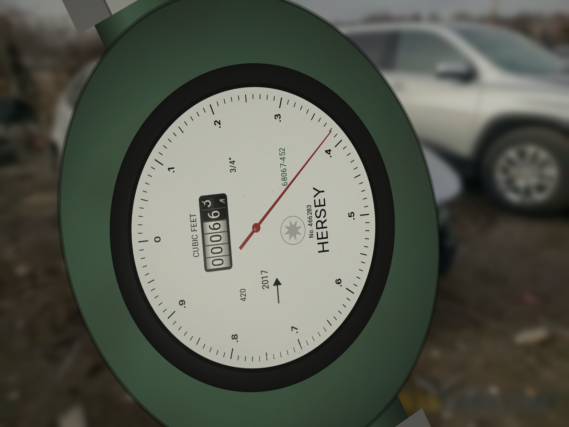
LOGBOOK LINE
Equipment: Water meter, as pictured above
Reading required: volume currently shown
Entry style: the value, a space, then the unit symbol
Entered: 663.38 ft³
